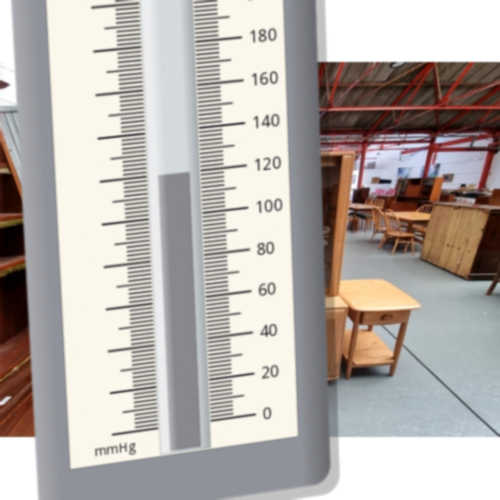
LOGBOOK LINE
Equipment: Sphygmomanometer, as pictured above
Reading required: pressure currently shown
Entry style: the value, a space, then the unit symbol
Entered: 120 mmHg
